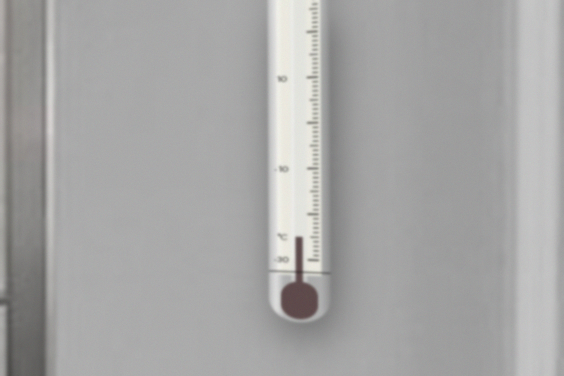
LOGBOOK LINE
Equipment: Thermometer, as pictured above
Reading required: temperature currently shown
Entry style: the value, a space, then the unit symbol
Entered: -25 °C
